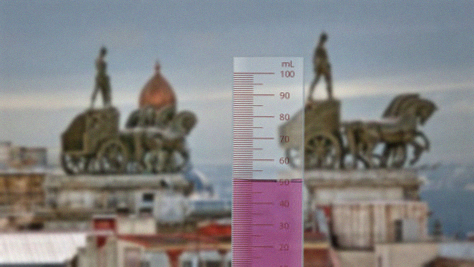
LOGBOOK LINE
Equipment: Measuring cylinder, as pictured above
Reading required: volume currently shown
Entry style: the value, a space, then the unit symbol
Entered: 50 mL
